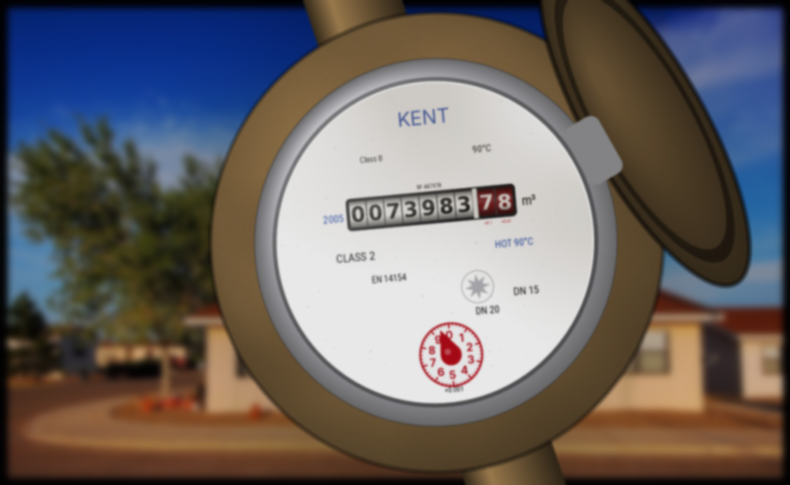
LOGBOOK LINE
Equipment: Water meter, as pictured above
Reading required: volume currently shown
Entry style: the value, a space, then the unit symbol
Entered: 73983.779 m³
